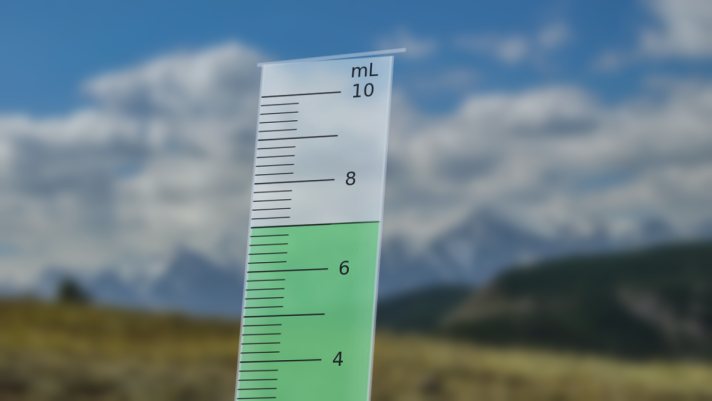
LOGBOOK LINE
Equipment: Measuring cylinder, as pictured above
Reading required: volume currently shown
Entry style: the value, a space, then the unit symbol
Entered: 7 mL
